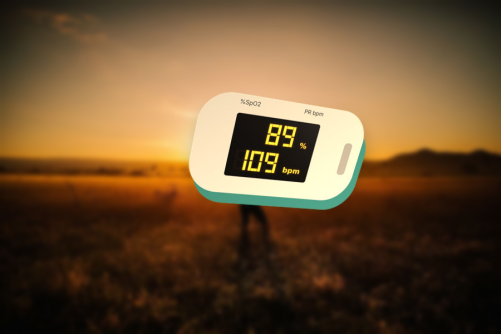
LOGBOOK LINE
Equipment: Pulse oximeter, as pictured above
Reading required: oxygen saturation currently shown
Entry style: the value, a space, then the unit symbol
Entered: 89 %
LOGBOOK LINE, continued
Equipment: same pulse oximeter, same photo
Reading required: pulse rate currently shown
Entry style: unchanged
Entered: 109 bpm
